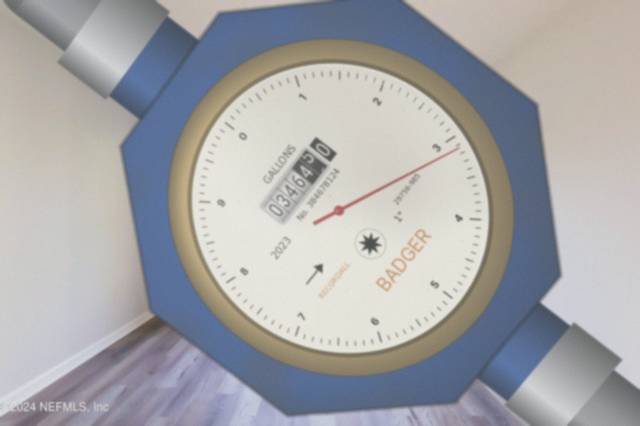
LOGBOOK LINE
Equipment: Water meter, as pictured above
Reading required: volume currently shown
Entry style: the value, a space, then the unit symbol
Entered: 346453.1 gal
